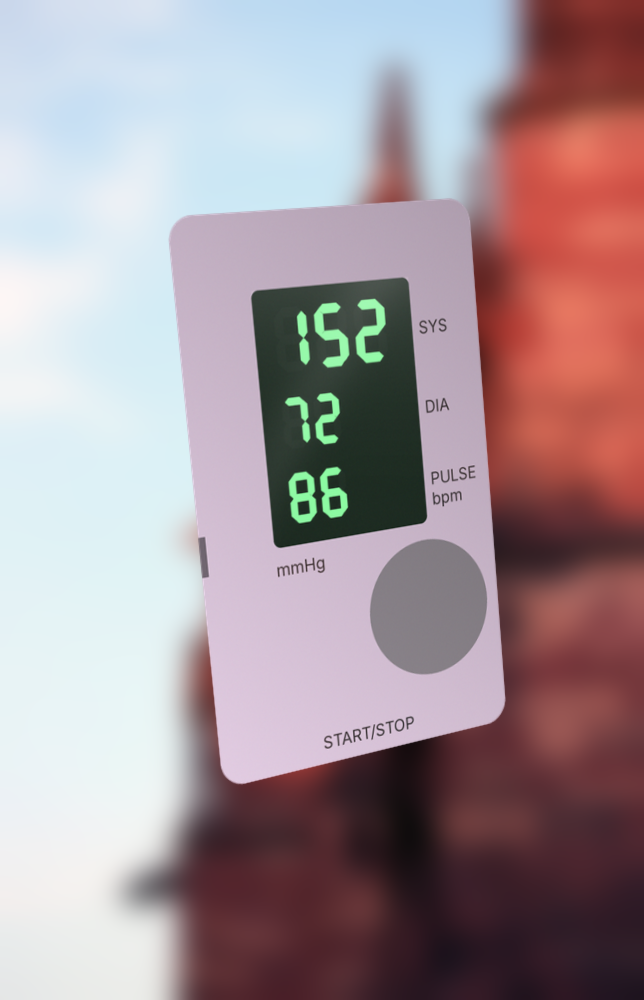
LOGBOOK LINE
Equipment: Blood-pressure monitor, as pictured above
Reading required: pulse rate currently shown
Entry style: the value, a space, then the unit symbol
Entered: 86 bpm
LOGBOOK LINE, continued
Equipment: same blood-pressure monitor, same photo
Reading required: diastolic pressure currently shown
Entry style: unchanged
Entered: 72 mmHg
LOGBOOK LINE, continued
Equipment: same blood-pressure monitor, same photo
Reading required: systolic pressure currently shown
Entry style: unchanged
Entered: 152 mmHg
